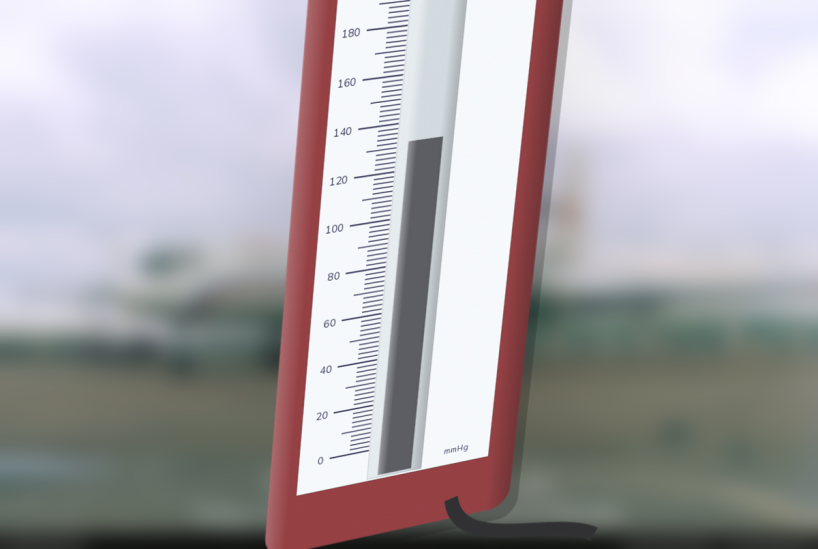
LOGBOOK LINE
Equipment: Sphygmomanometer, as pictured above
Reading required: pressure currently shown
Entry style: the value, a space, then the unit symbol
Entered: 132 mmHg
